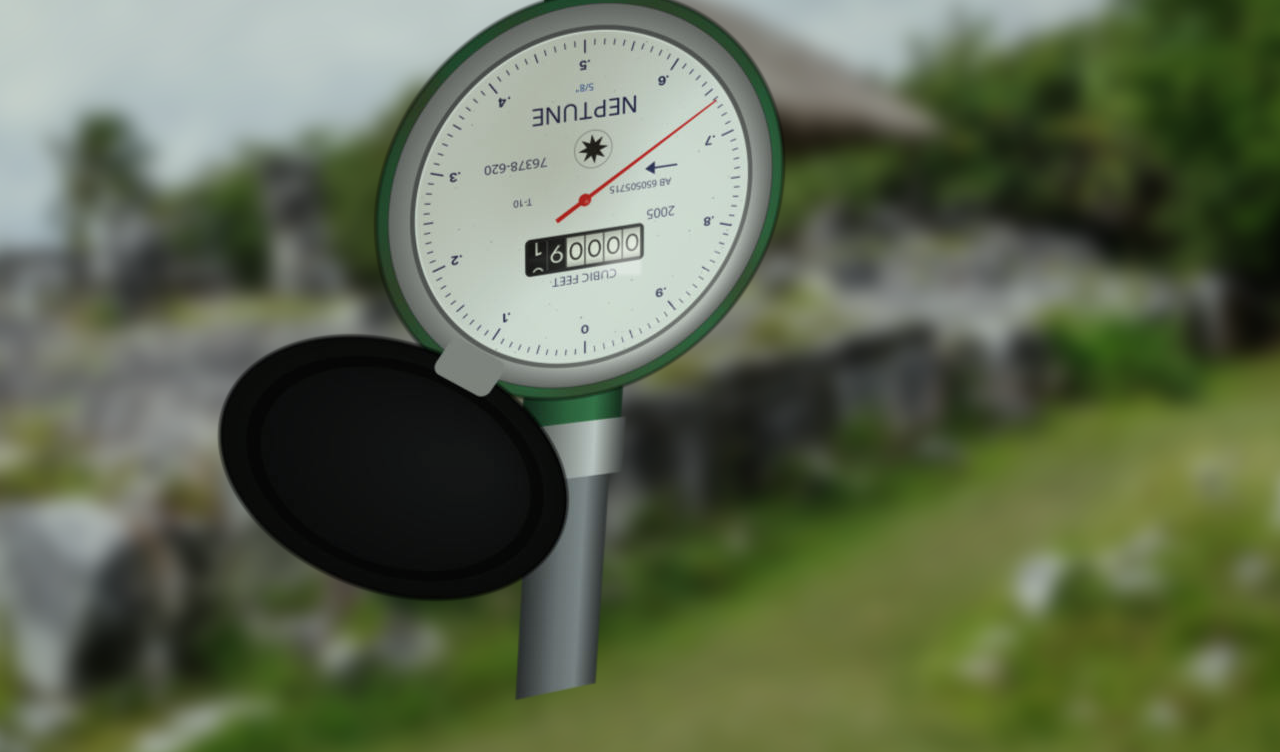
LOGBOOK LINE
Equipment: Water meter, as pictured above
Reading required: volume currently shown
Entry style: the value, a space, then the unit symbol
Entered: 90.66 ft³
